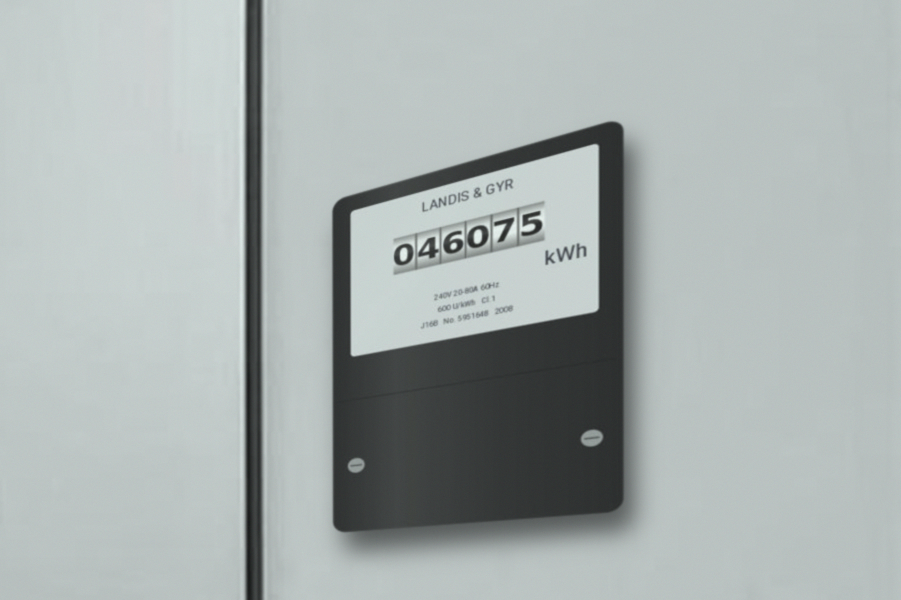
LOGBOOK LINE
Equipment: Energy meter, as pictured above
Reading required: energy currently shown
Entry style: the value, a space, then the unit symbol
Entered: 46075 kWh
